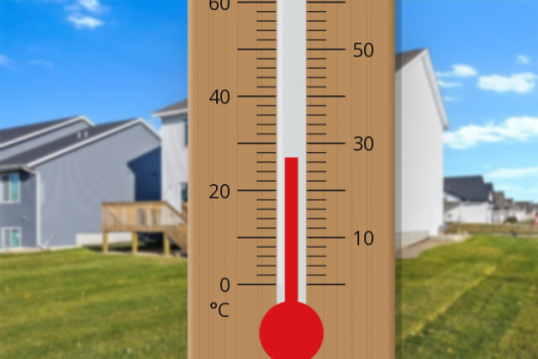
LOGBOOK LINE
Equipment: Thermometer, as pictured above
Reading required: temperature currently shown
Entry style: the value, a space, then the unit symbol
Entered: 27 °C
